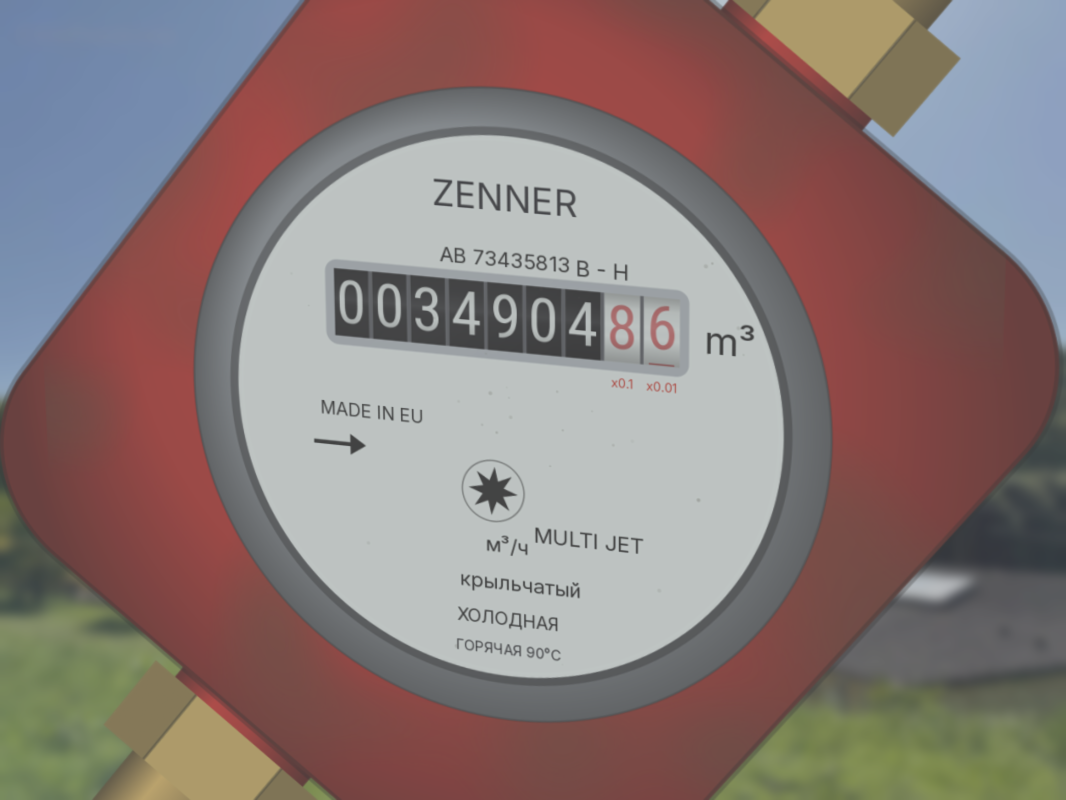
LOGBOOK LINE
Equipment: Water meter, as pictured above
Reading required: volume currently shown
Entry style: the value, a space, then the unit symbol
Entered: 34904.86 m³
